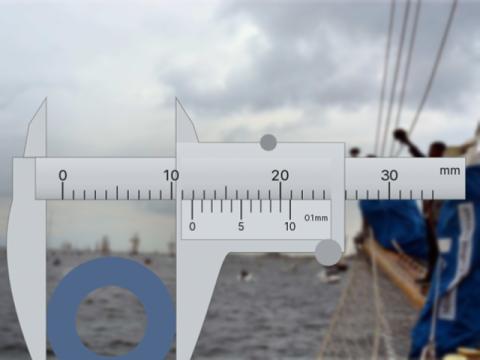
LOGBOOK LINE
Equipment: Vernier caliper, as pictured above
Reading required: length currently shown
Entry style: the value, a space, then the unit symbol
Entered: 11.9 mm
